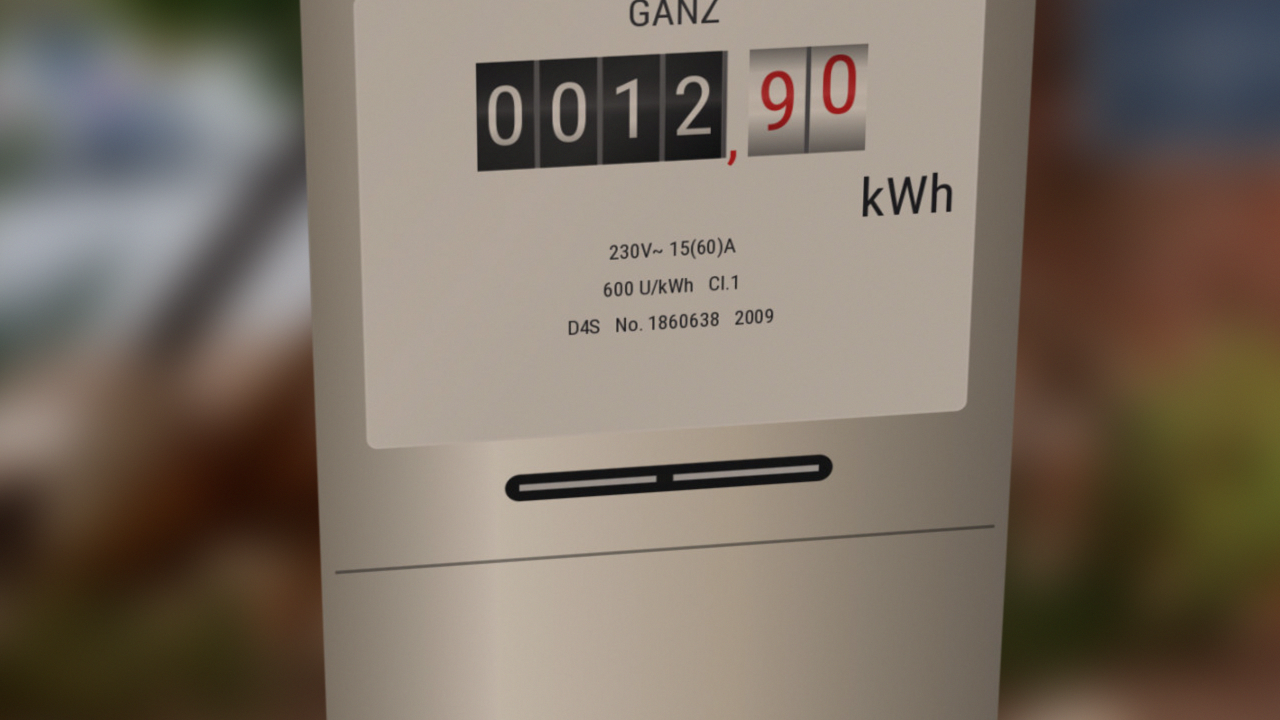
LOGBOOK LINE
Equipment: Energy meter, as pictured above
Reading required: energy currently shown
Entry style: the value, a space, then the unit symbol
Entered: 12.90 kWh
